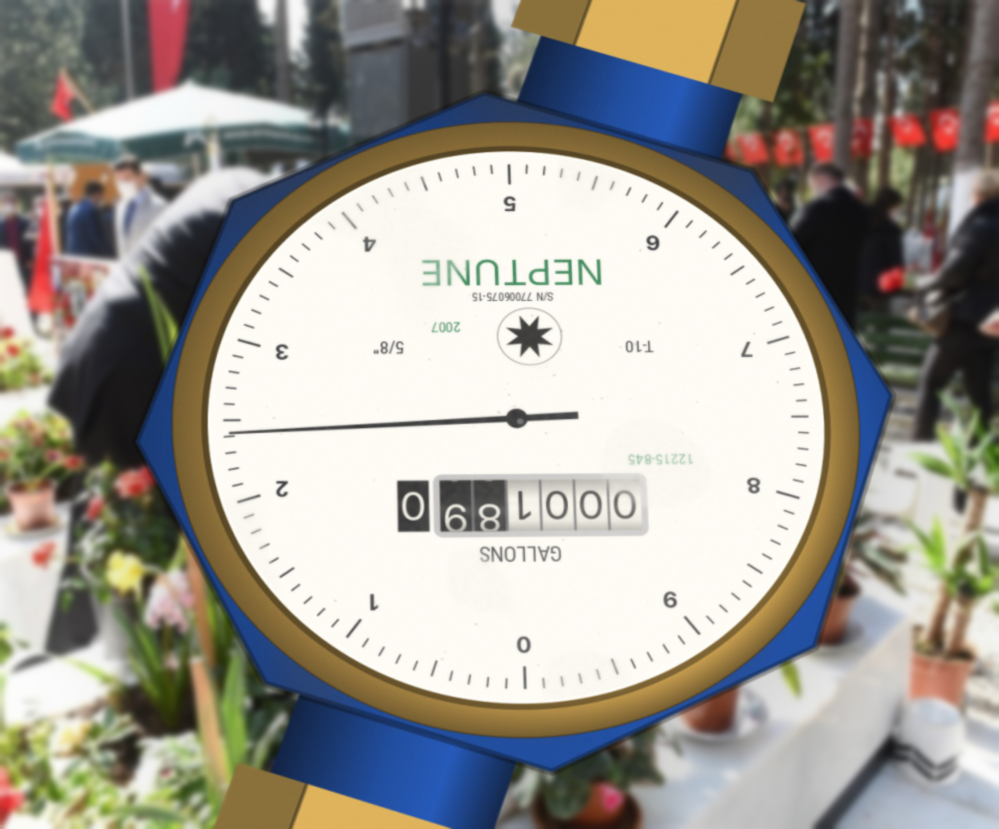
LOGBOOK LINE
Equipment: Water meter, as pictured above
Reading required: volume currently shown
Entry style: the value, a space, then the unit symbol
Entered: 1892.4 gal
